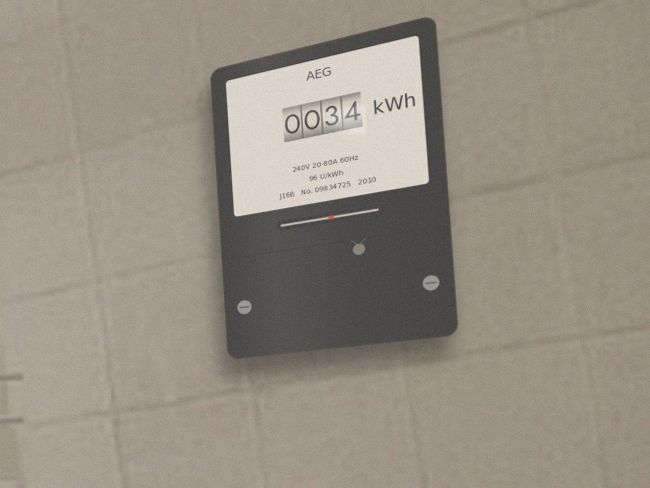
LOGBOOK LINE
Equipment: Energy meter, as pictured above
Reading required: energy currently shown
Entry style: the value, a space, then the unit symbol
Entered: 34 kWh
